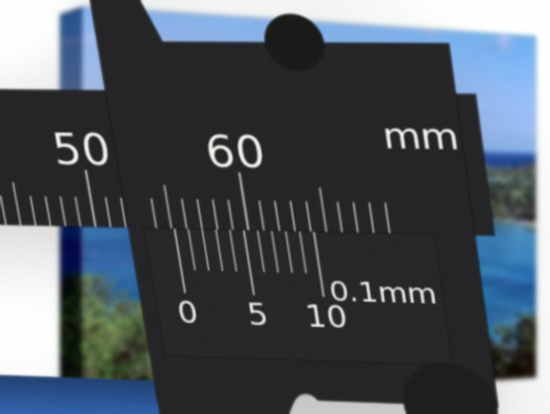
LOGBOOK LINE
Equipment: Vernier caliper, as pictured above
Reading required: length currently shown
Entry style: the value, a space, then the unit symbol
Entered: 55.2 mm
